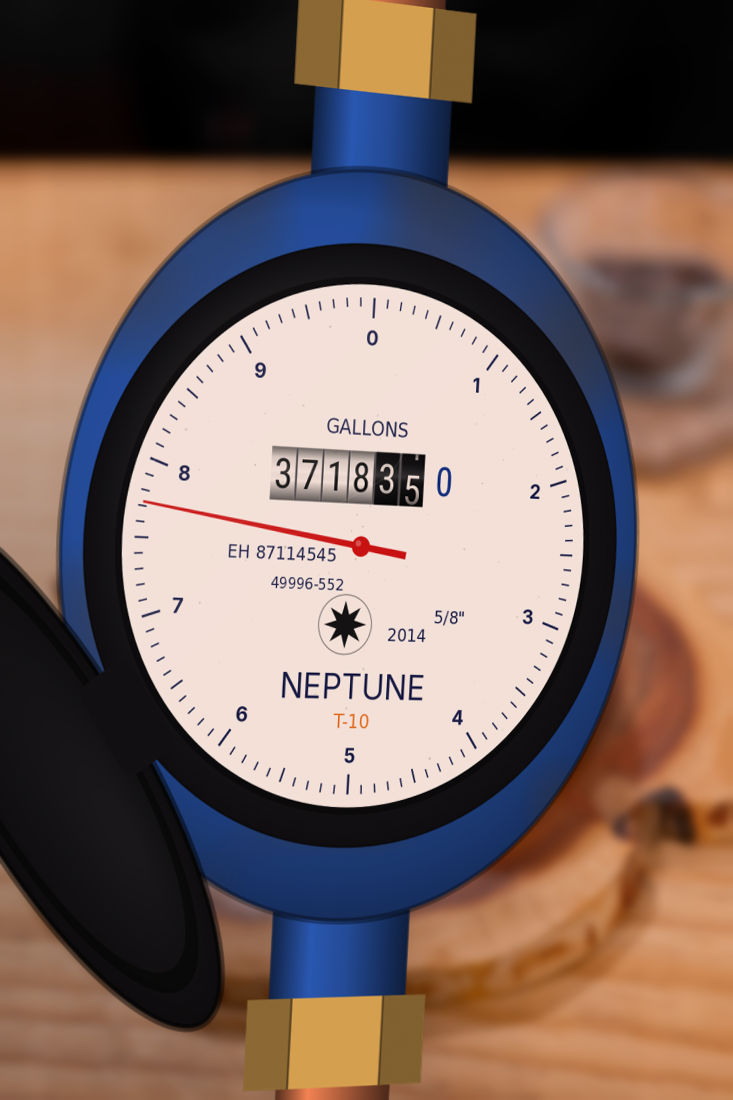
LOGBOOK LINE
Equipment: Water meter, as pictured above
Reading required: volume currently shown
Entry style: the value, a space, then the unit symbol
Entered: 3718347.7 gal
